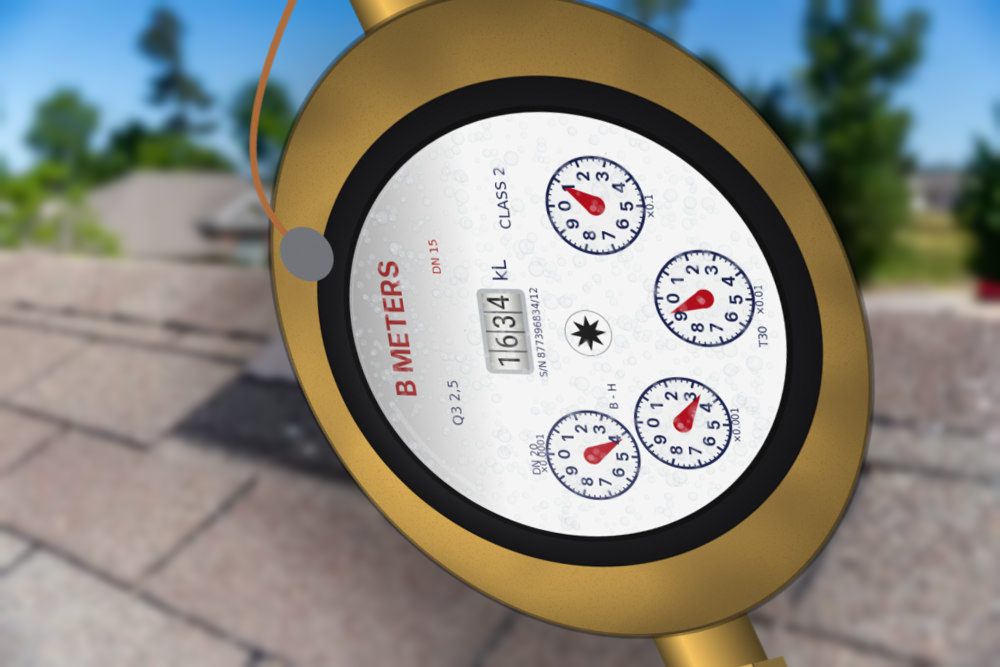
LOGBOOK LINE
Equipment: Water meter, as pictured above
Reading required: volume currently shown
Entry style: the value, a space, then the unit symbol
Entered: 1634.0934 kL
